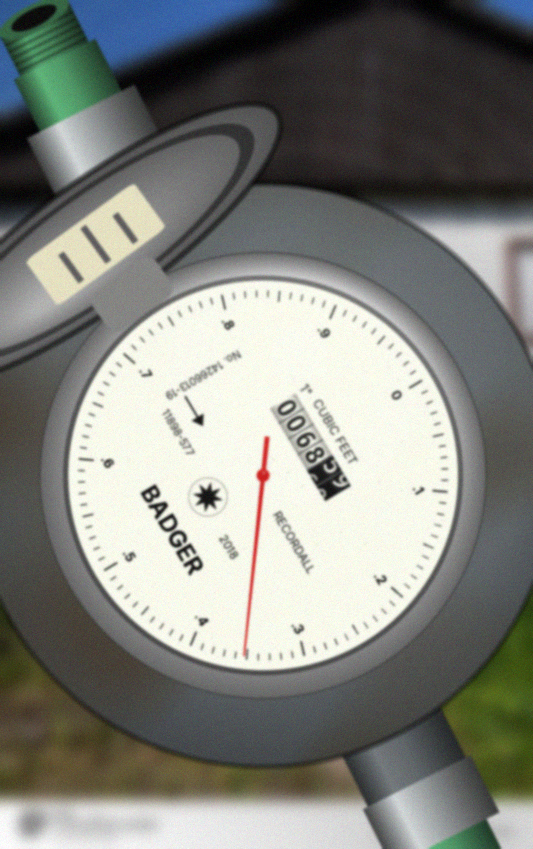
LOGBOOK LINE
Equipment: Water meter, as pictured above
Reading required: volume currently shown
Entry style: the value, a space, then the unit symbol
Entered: 6859.35 ft³
